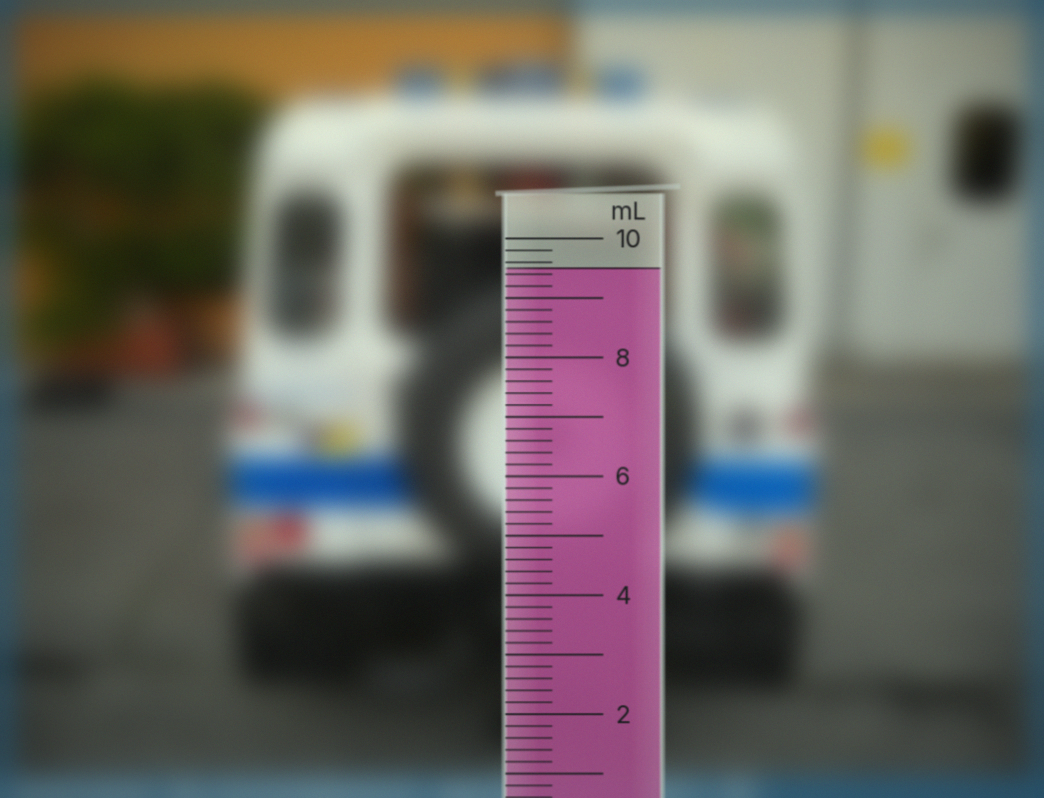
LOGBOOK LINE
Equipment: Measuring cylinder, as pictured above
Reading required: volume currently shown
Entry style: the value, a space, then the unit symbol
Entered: 9.5 mL
